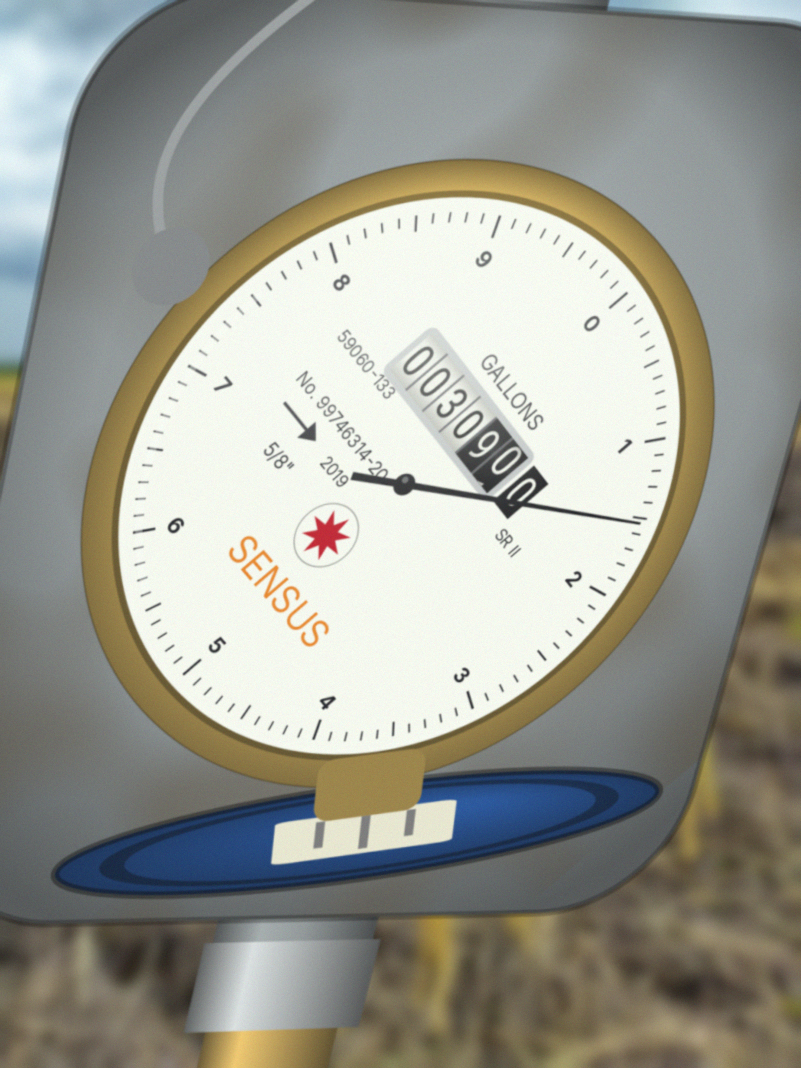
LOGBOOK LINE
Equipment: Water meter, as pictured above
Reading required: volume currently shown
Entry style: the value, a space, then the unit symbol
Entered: 30901.5 gal
